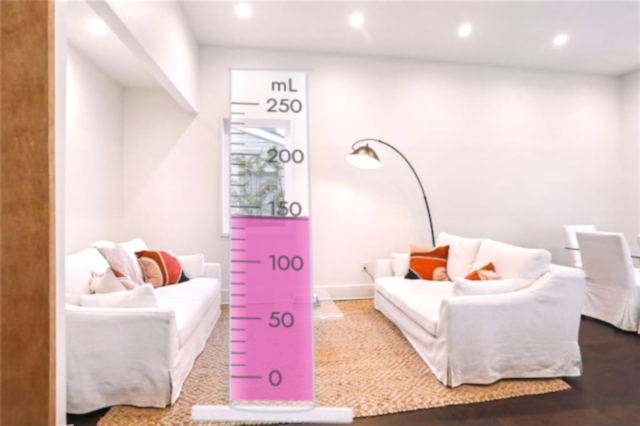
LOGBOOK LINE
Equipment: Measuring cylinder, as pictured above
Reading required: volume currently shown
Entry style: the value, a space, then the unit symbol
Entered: 140 mL
